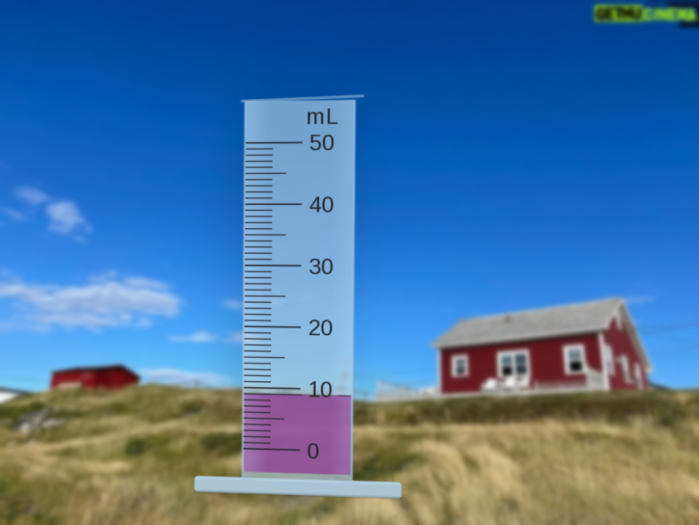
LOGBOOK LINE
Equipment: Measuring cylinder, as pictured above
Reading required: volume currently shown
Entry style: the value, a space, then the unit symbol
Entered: 9 mL
